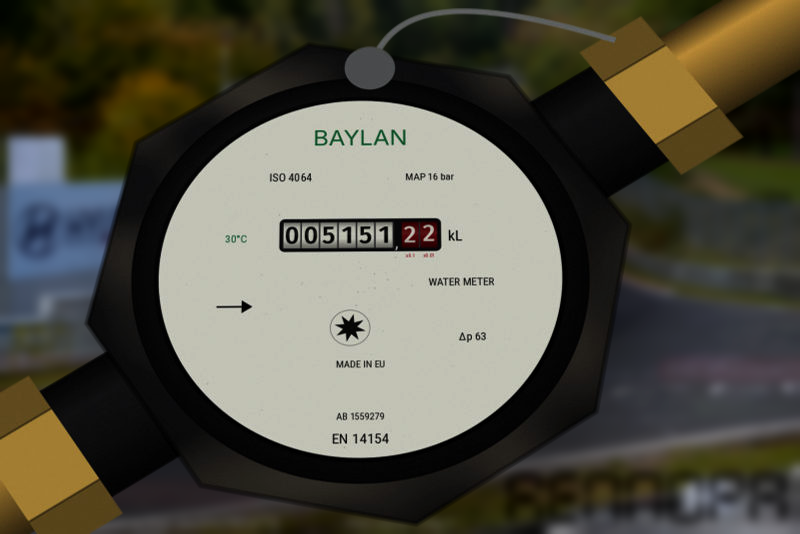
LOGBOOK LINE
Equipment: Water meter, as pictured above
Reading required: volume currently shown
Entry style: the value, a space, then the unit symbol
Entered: 5151.22 kL
